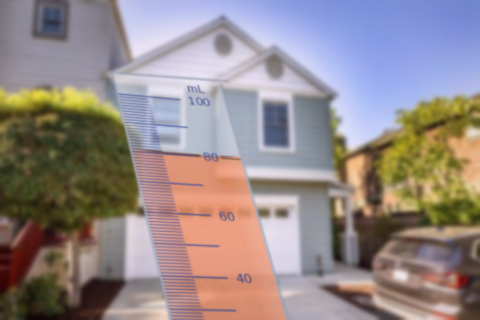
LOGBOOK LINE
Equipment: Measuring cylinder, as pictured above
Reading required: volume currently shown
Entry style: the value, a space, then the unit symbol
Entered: 80 mL
